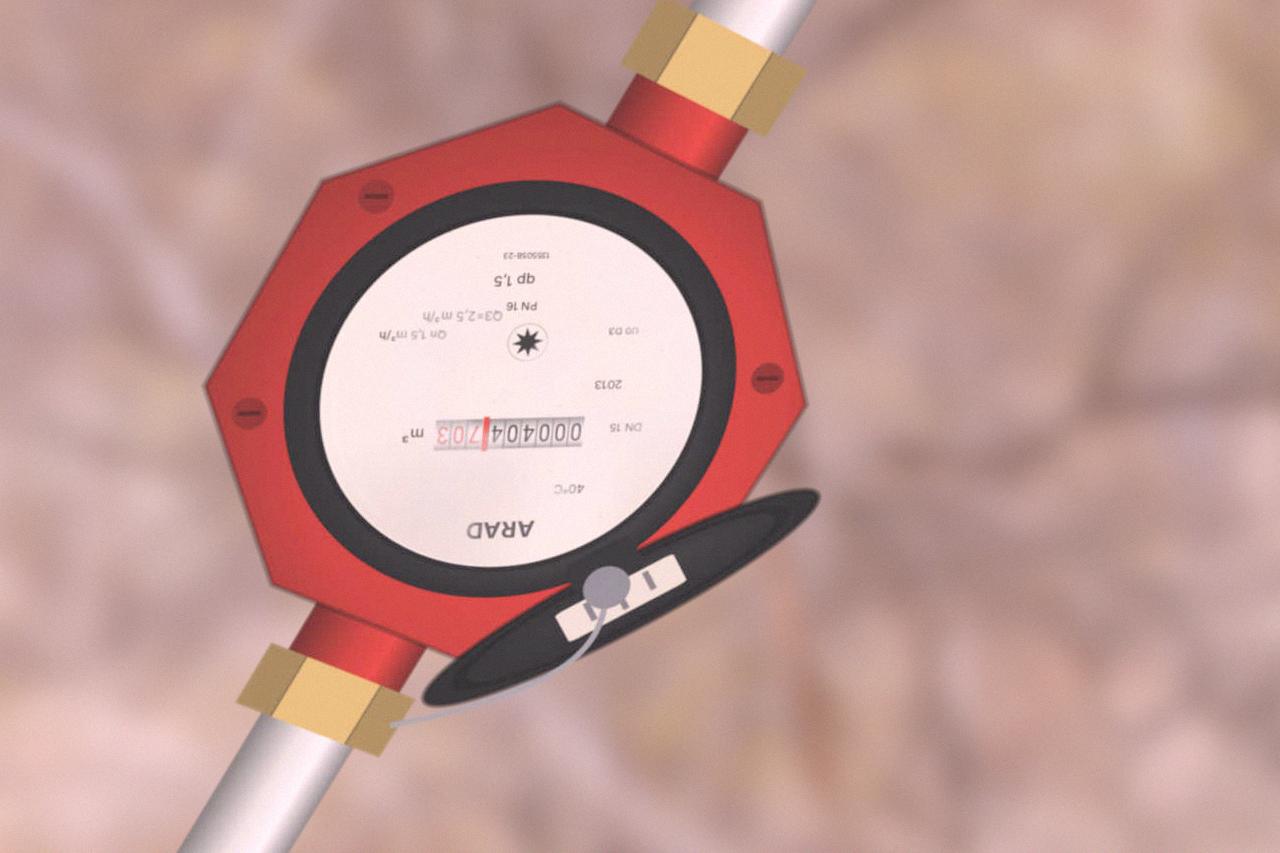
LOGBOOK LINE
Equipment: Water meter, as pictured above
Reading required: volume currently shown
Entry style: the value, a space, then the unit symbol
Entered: 404.703 m³
